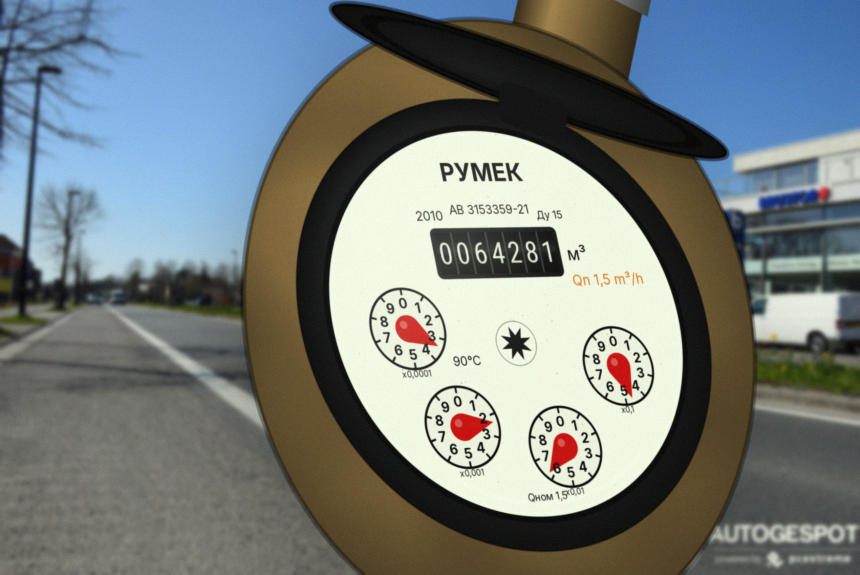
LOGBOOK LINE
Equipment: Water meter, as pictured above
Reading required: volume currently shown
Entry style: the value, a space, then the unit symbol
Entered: 64281.4623 m³
